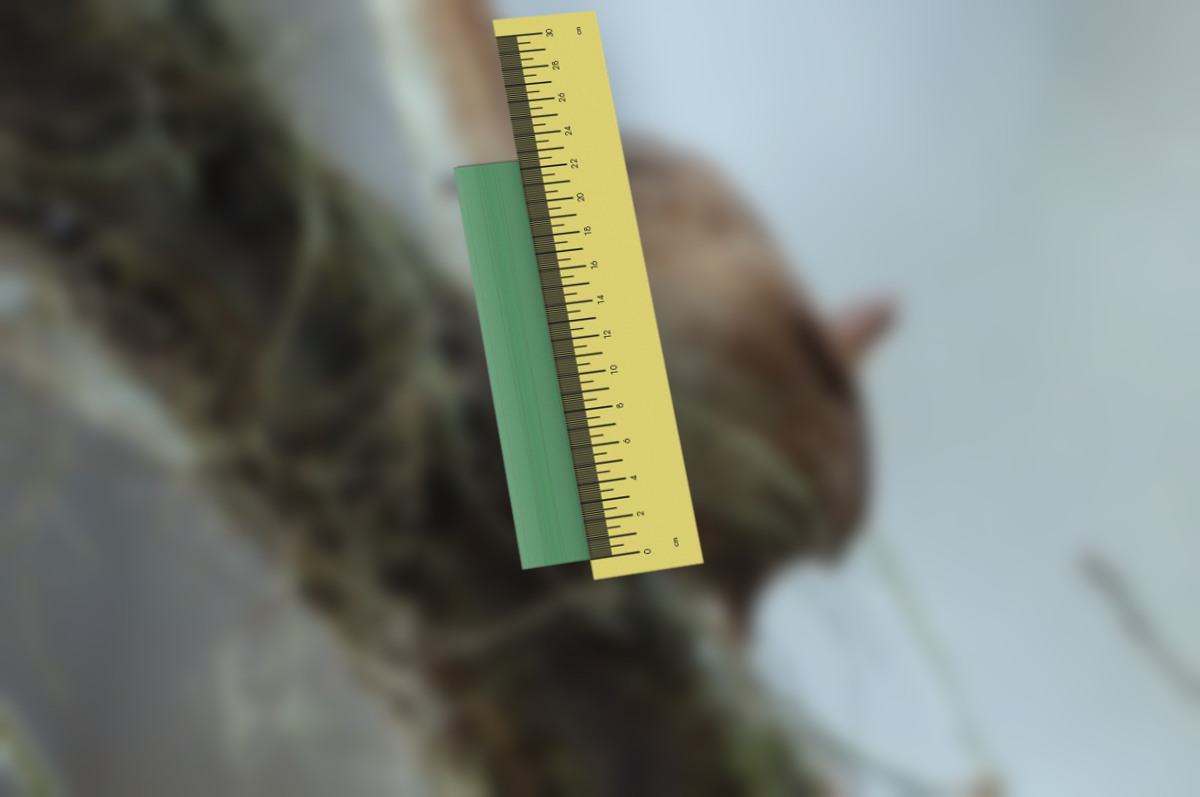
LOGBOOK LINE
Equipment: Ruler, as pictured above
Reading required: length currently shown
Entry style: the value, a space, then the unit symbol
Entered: 22.5 cm
